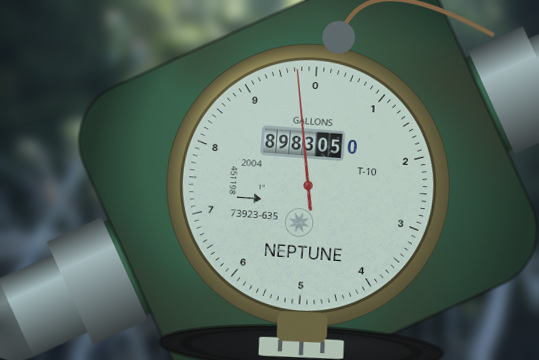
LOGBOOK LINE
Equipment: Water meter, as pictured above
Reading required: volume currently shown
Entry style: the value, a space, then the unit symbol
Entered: 8983049.7 gal
